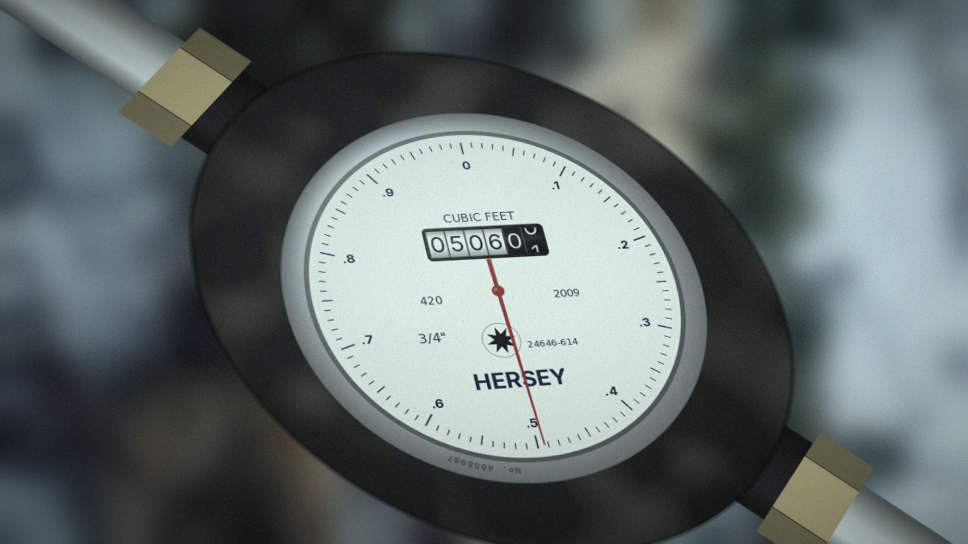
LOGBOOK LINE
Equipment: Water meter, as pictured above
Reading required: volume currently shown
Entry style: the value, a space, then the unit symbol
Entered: 50600.49 ft³
